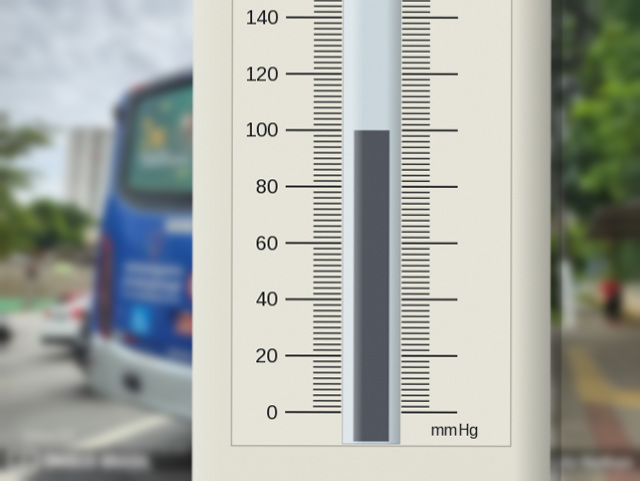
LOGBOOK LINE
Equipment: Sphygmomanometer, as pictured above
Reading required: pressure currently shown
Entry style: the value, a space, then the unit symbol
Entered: 100 mmHg
